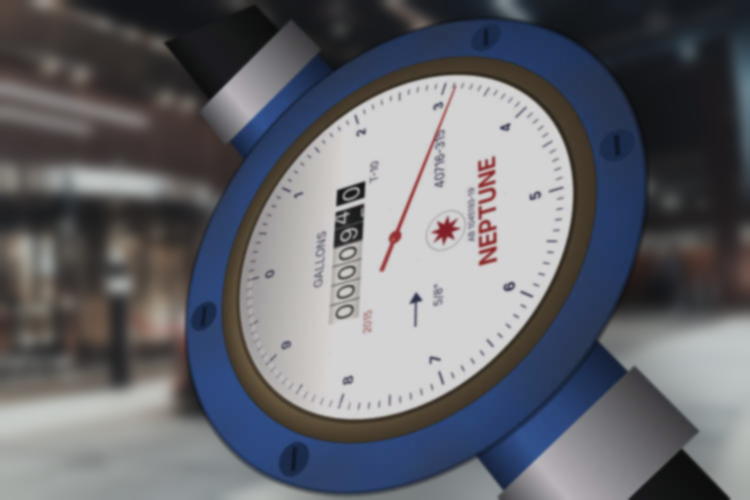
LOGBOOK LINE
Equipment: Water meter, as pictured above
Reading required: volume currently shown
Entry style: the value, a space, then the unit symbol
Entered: 943.1 gal
